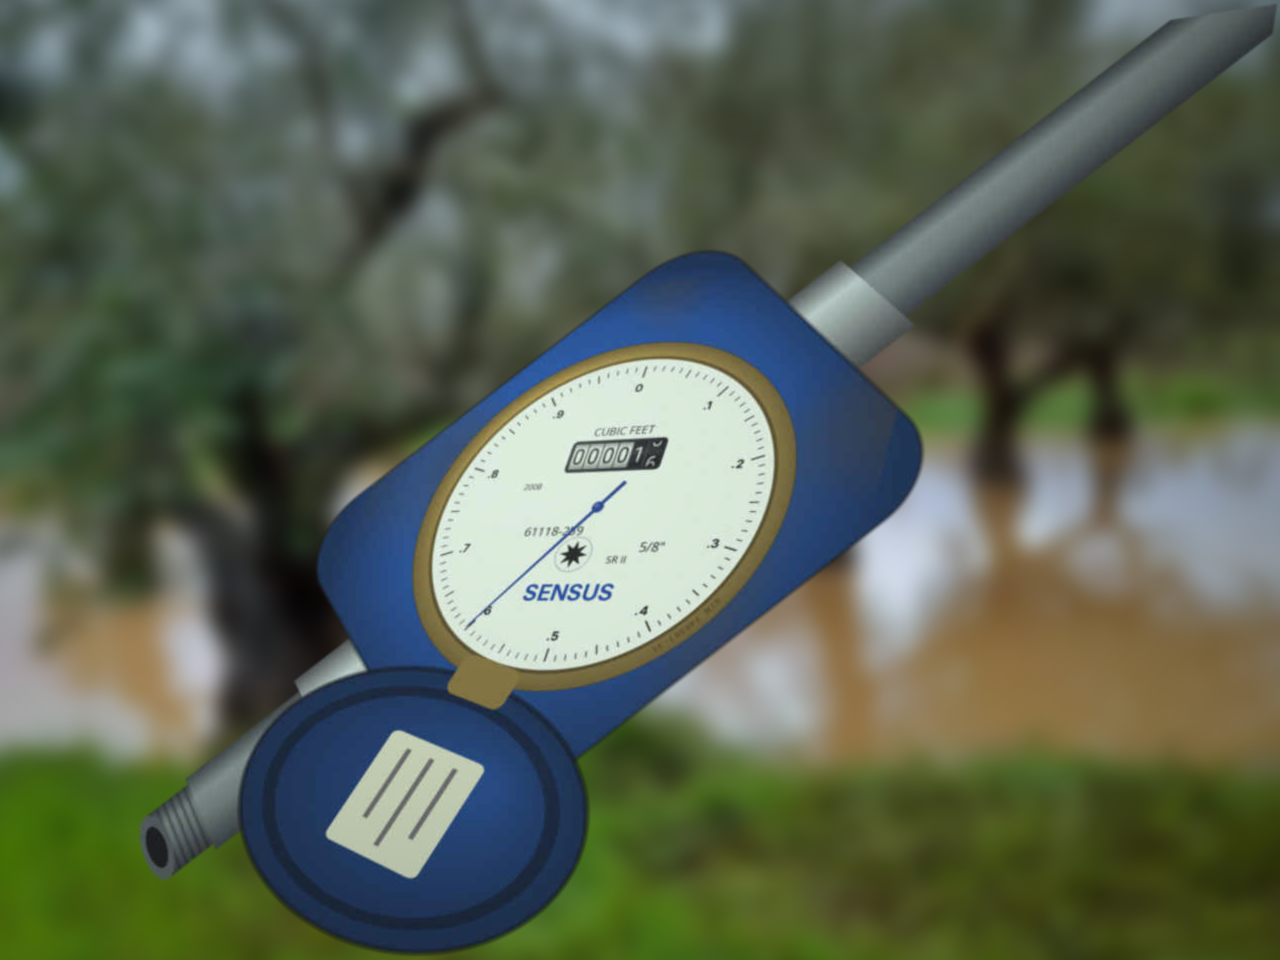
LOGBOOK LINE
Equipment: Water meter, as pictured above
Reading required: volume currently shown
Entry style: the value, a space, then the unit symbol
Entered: 15.60 ft³
